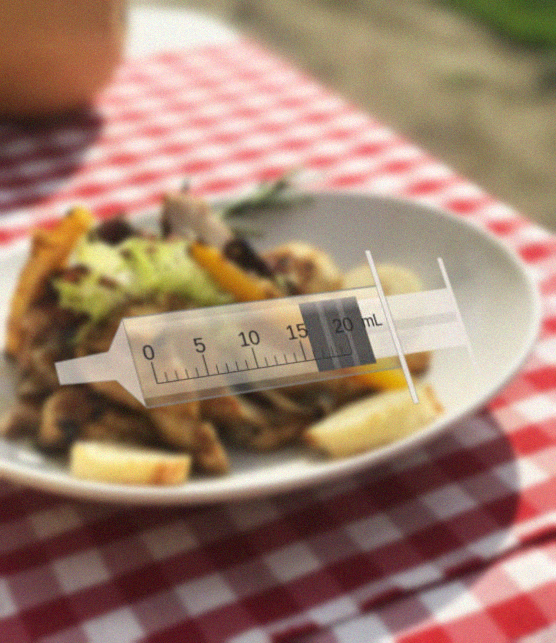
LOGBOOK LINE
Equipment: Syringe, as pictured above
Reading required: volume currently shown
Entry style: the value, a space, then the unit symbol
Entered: 16 mL
